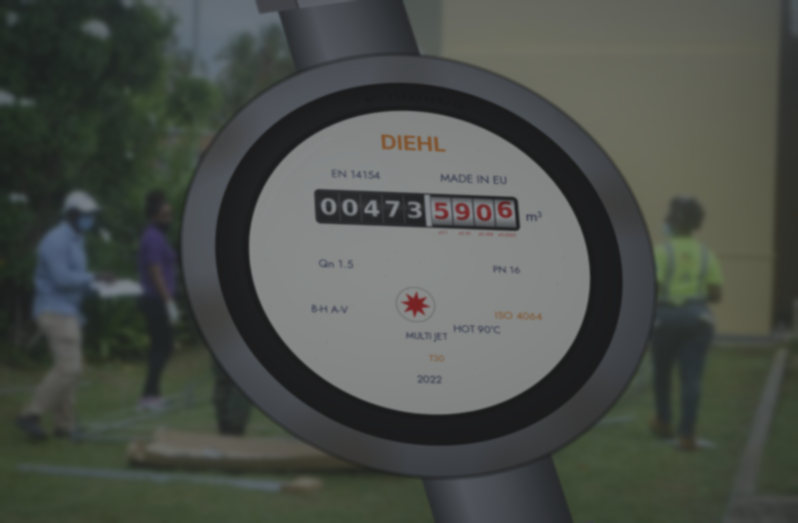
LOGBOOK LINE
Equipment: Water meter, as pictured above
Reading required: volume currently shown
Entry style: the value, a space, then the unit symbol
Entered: 473.5906 m³
